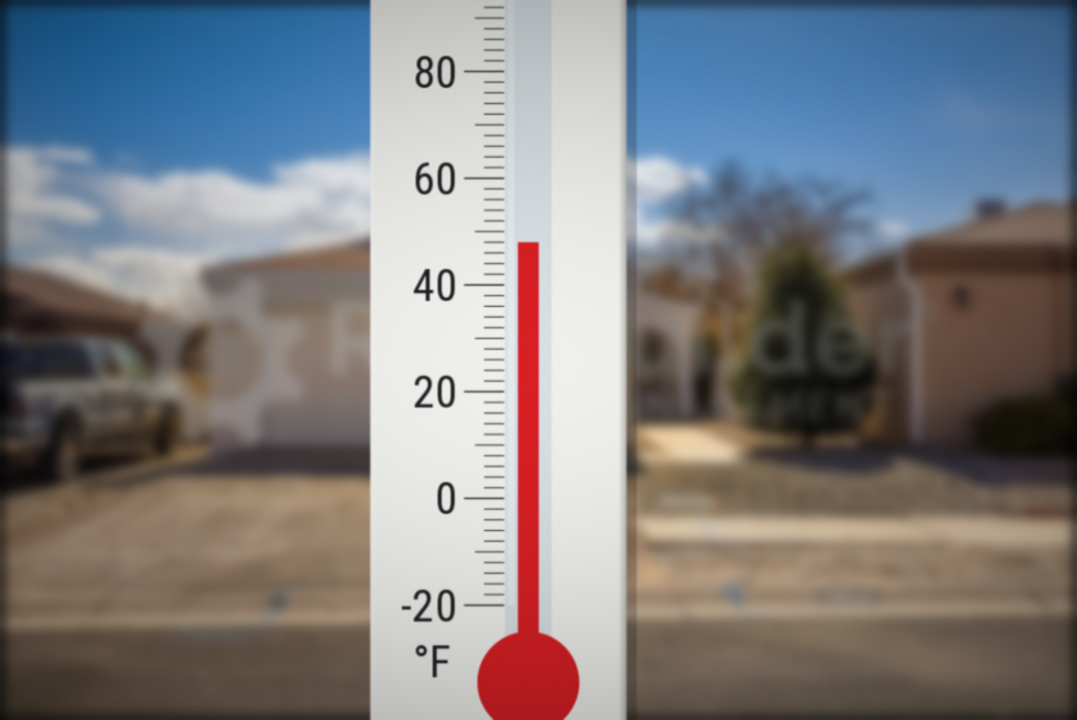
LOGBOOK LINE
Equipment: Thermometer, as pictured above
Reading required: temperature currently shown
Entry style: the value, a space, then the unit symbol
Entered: 48 °F
